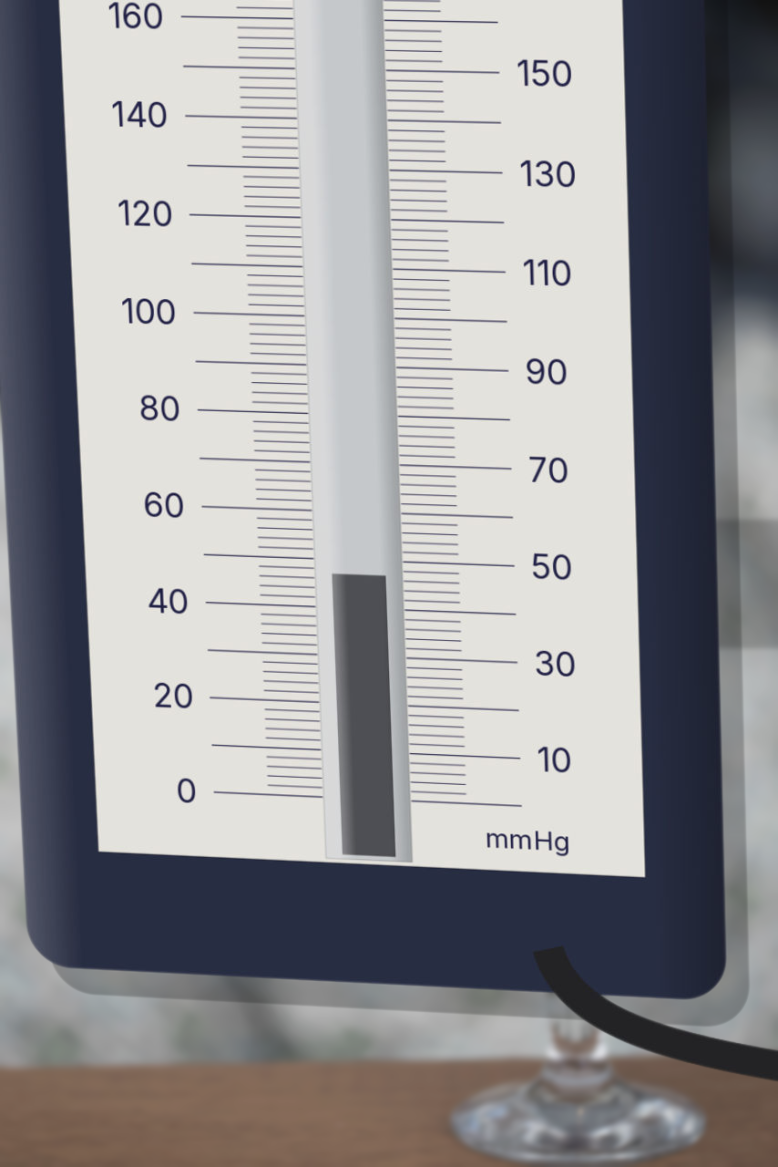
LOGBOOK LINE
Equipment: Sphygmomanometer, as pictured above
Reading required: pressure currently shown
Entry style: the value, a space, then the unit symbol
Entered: 47 mmHg
